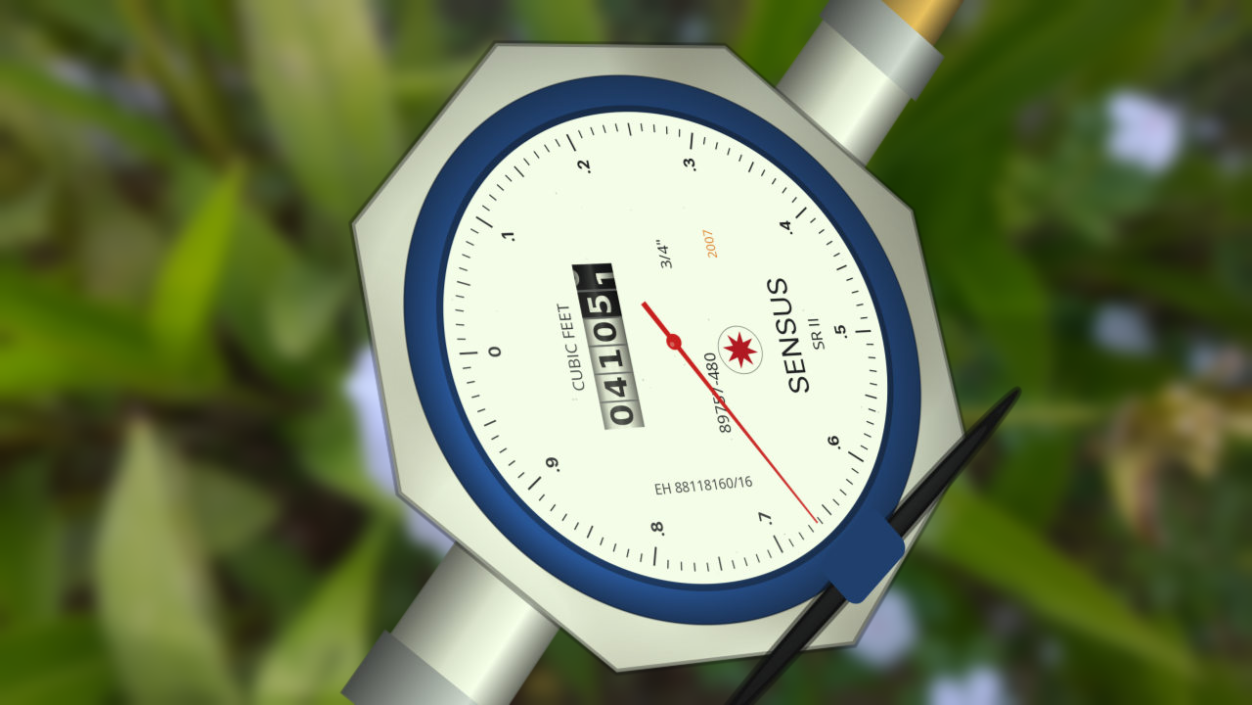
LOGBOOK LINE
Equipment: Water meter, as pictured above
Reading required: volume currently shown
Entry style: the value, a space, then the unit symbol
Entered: 41050.66 ft³
